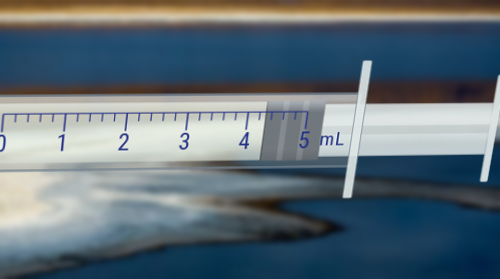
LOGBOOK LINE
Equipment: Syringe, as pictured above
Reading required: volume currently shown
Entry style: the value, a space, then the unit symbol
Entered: 4.3 mL
